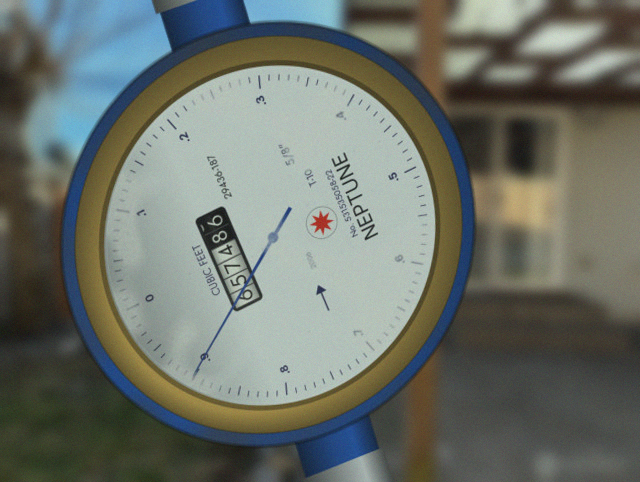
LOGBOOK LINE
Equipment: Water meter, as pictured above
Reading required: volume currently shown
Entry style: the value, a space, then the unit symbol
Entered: 657485.90 ft³
